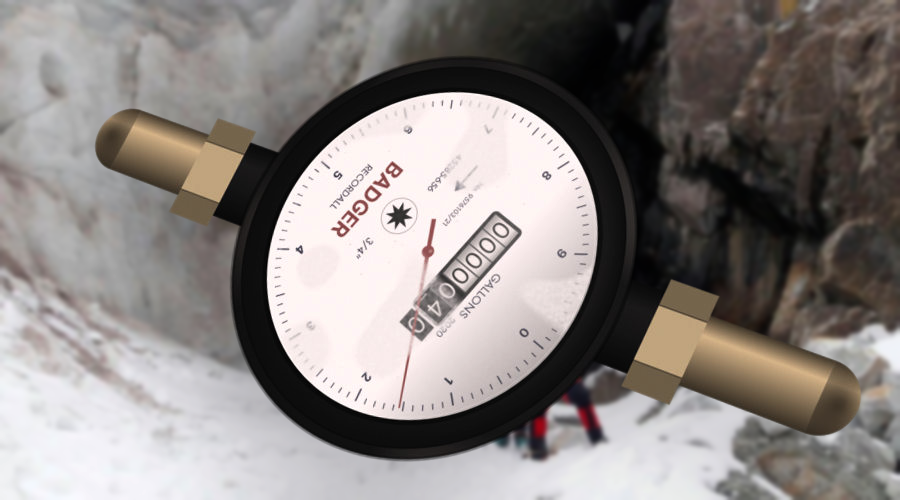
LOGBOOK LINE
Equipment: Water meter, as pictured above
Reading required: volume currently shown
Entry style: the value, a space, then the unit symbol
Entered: 41.5 gal
